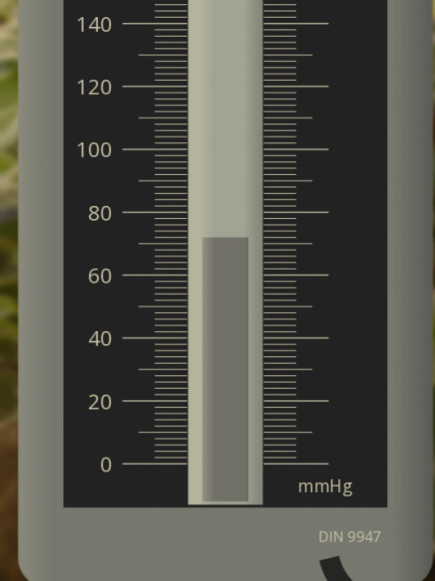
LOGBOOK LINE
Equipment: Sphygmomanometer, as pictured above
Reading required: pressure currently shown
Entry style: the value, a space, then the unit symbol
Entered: 72 mmHg
